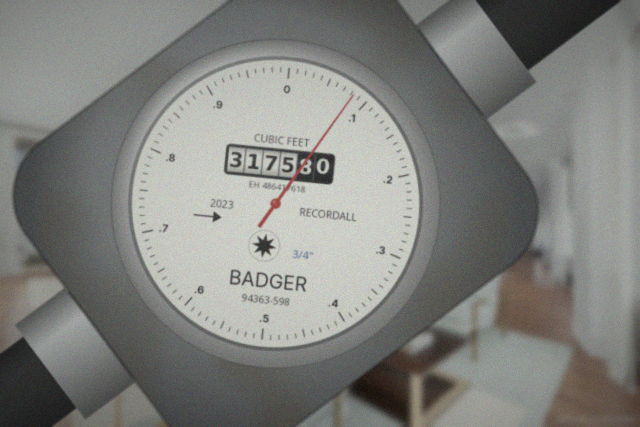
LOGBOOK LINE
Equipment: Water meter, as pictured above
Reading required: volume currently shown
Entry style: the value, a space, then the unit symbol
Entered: 317580.08 ft³
